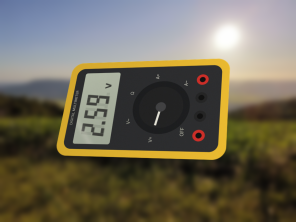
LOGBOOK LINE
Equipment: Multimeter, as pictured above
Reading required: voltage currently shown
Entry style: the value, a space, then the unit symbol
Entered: 2.59 V
